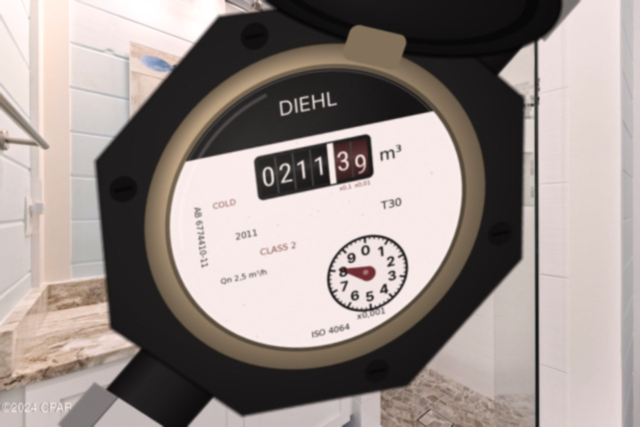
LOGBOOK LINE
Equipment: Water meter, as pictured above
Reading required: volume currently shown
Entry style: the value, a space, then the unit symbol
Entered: 211.388 m³
